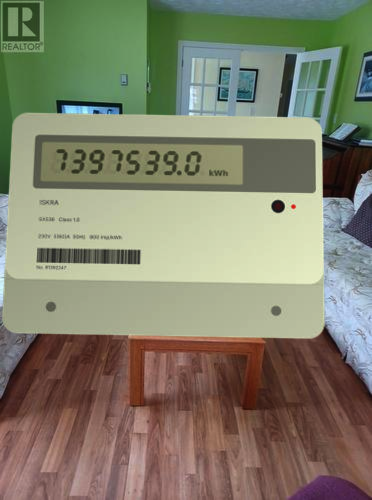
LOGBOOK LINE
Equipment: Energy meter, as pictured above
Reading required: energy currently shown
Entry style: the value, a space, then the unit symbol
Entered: 7397539.0 kWh
